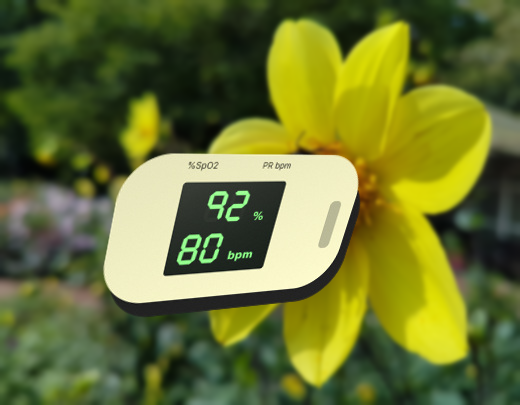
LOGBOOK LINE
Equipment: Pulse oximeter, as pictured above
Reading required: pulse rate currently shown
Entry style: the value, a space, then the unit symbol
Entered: 80 bpm
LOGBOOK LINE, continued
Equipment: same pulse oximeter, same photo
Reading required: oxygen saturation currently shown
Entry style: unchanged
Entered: 92 %
